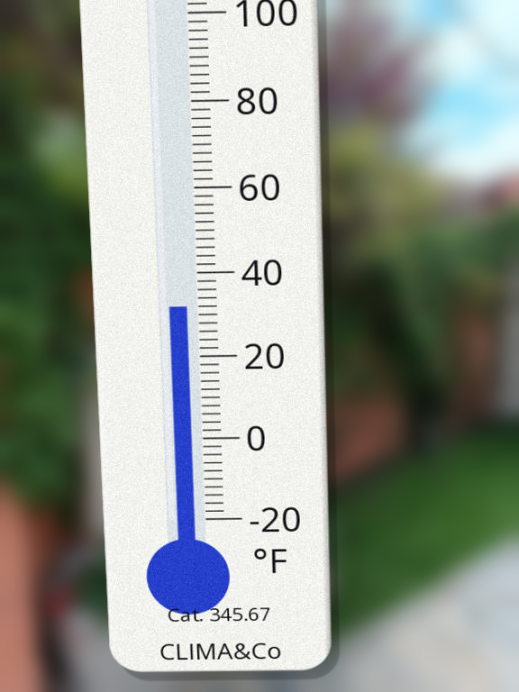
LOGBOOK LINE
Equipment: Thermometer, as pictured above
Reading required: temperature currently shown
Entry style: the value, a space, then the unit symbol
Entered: 32 °F
